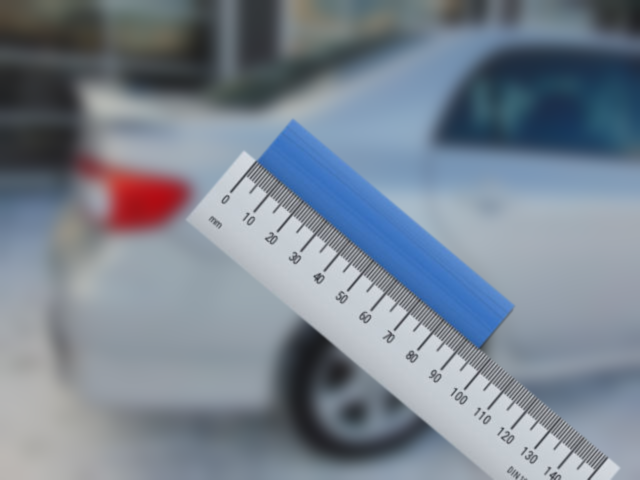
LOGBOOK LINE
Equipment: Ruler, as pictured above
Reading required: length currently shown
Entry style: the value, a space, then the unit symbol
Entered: 95 mm
